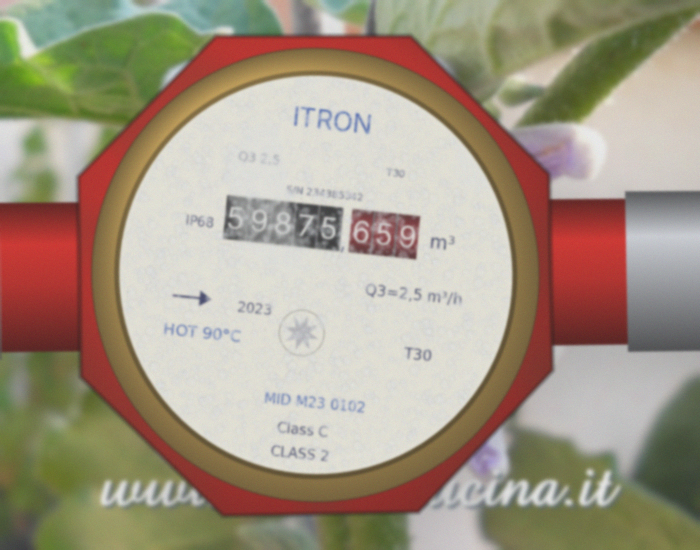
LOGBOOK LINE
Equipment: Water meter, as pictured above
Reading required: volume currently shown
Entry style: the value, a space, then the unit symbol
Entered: 59875.659 m³
